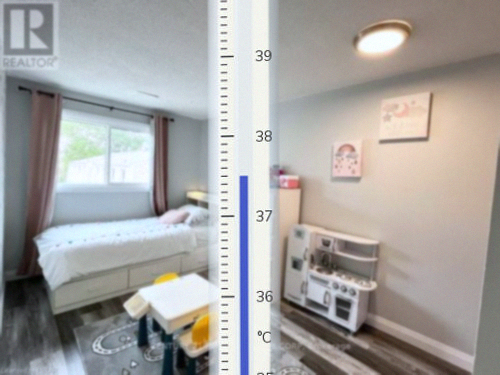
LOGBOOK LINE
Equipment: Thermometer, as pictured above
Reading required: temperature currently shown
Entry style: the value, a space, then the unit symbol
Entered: 37.5 °C
